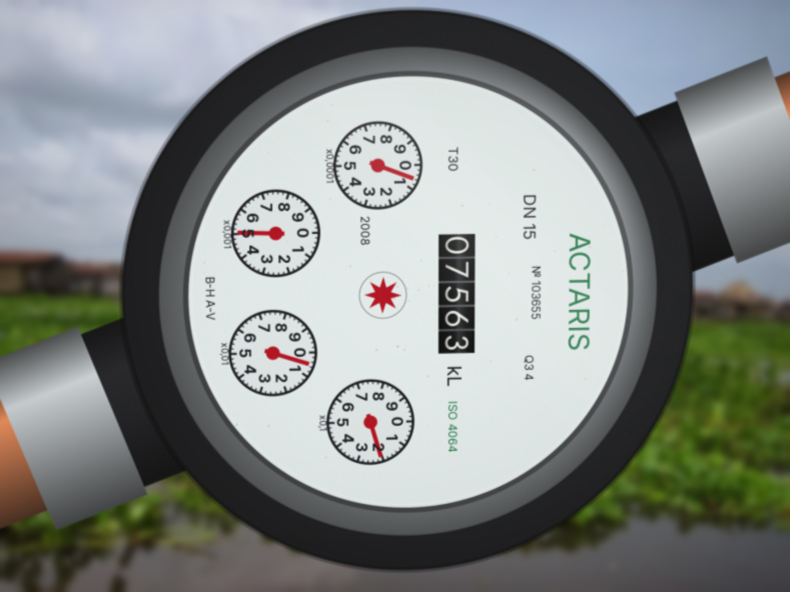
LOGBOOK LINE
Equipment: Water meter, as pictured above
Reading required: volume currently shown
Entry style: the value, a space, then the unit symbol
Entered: 7563.2050 kL
